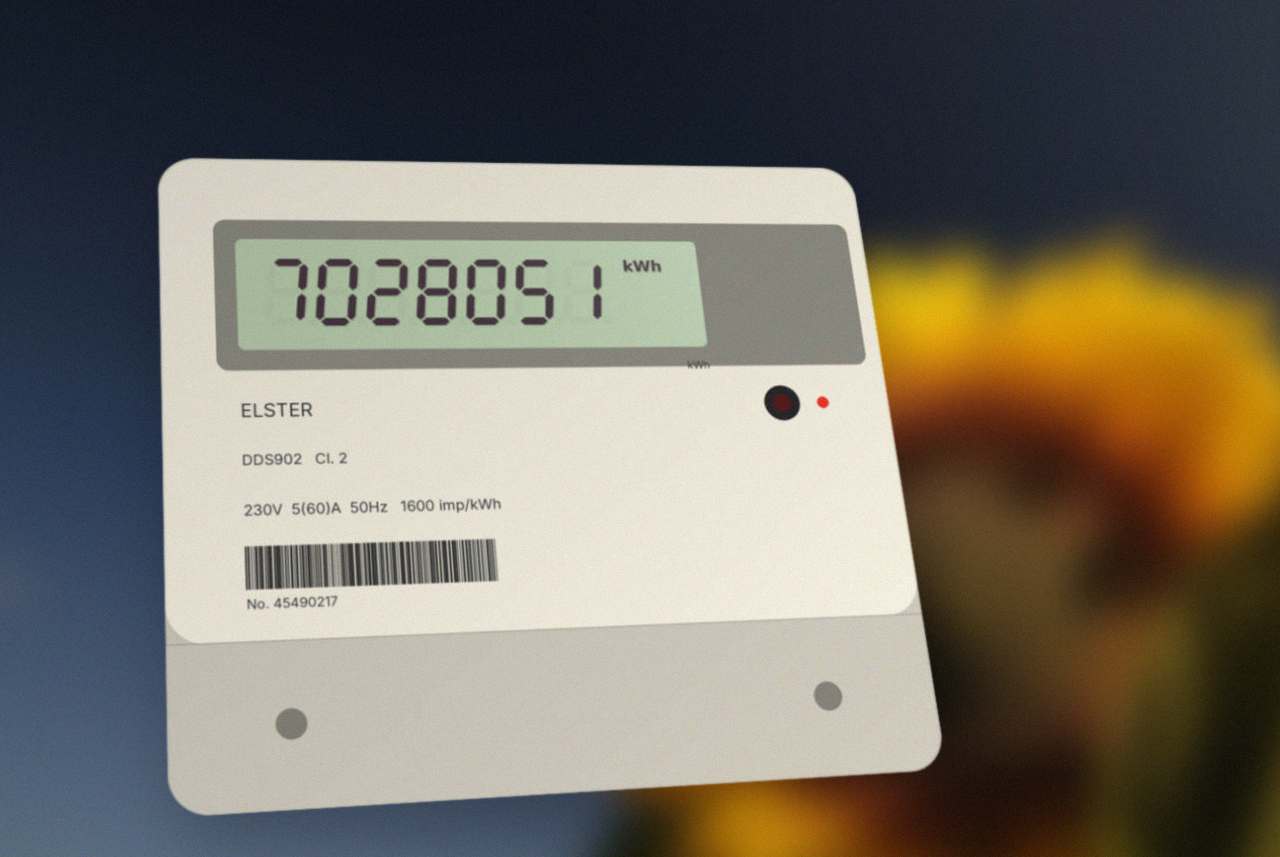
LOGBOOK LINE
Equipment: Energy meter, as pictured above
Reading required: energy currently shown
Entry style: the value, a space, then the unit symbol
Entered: 7028051 kWh
